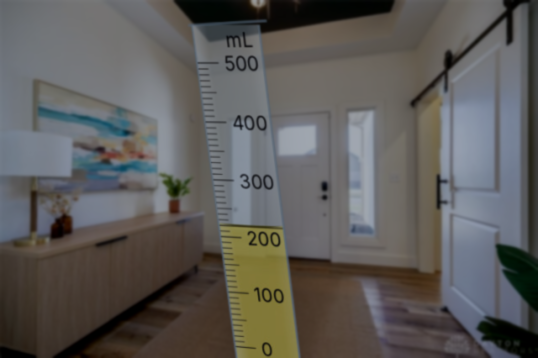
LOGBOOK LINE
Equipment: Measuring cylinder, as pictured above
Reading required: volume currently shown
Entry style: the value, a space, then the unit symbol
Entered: 220 mL
